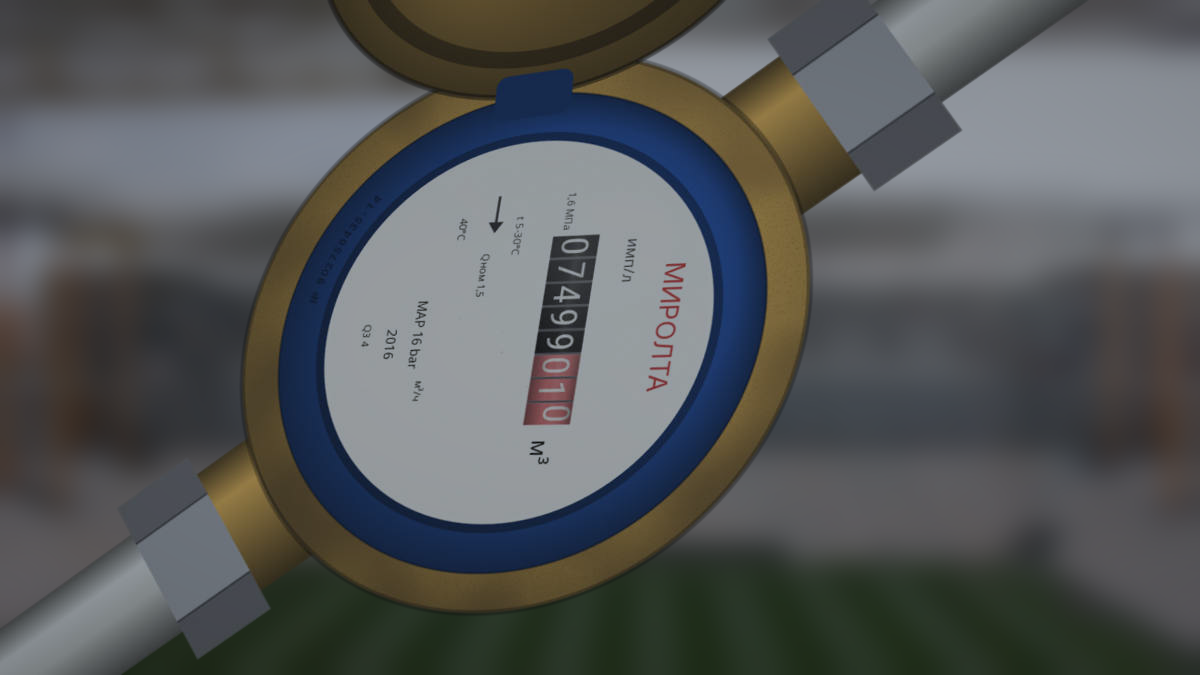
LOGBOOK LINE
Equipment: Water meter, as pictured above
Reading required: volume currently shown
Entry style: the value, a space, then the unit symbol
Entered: 7499.010 m³
